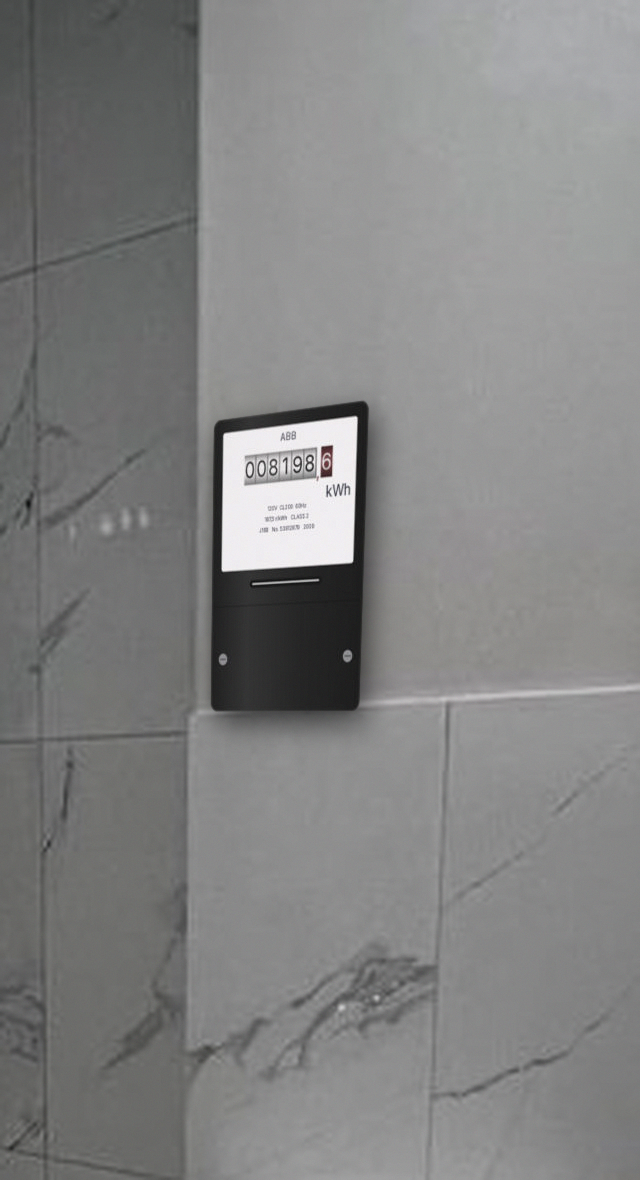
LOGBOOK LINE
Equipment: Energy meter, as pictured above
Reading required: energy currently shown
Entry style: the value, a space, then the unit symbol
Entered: 8198.6 kWh
